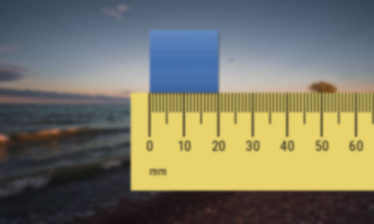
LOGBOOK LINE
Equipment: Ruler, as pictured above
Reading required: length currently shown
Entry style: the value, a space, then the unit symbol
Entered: 20 mm
